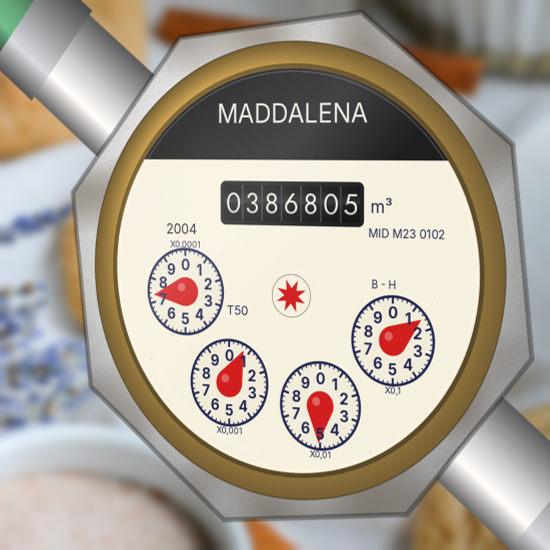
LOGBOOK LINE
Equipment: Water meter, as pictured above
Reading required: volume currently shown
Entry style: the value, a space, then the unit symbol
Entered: 386805.1507 m³
